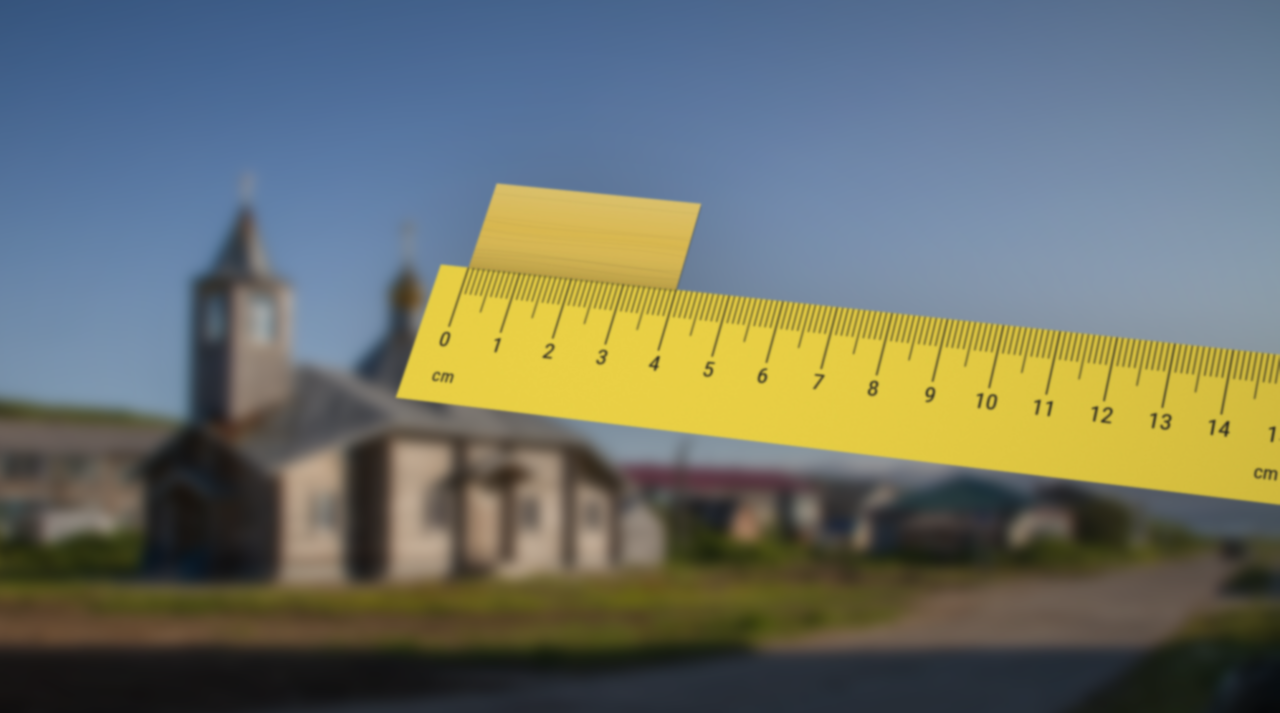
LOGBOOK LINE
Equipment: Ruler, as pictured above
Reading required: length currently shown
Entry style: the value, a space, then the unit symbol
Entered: 4 cm
